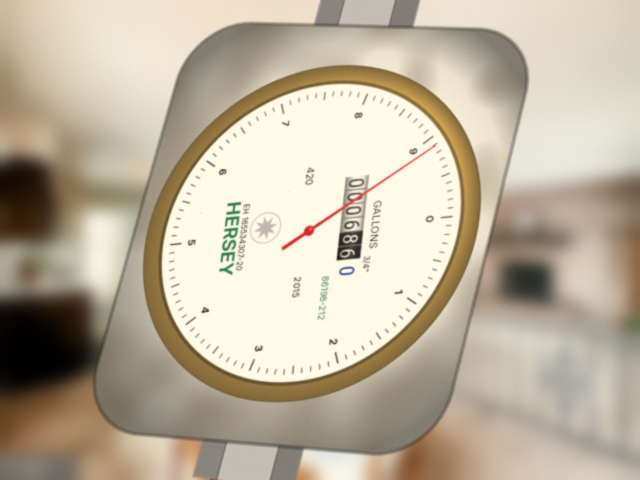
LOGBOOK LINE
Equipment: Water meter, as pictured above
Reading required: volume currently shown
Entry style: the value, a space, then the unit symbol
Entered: 6859.1 gal
